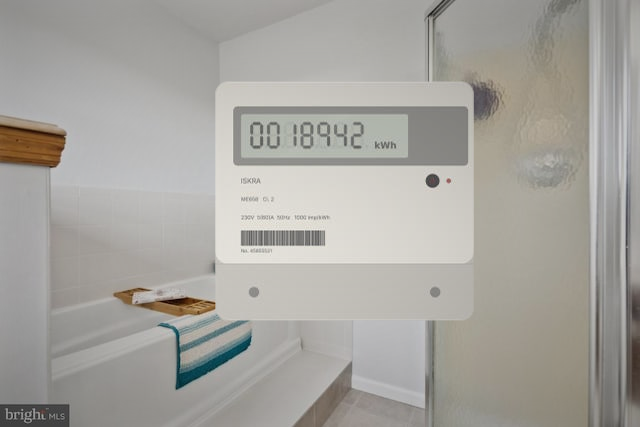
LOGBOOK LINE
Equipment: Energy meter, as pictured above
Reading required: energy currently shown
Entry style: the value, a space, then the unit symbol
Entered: 18942 kWh
